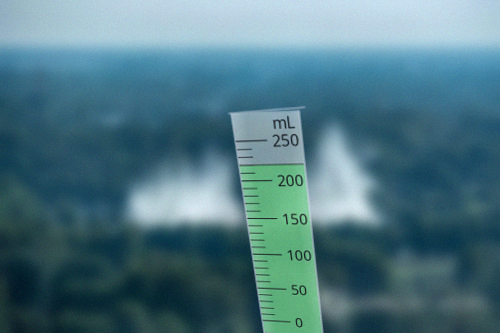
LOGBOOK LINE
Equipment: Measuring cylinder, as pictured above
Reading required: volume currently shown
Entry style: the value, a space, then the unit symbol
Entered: 220 mL
